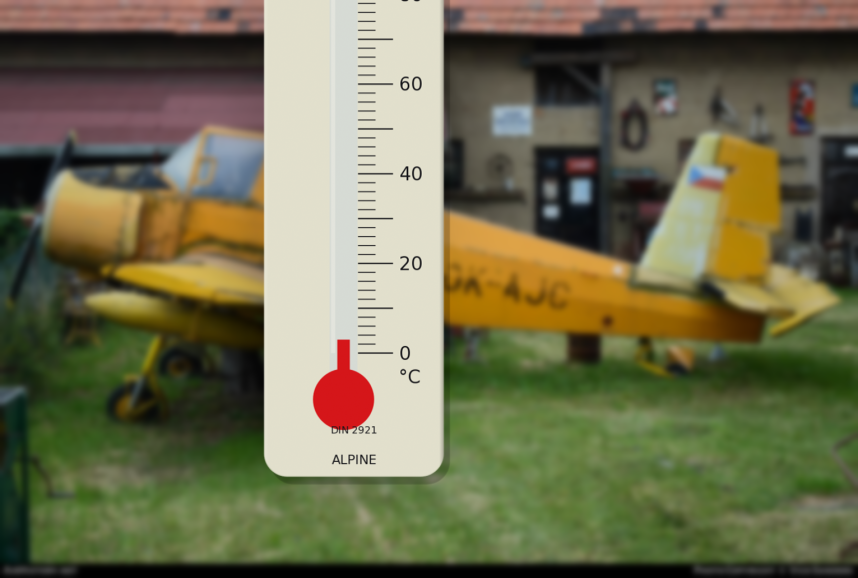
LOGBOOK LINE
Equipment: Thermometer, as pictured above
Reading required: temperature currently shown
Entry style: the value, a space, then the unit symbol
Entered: 3 °C
